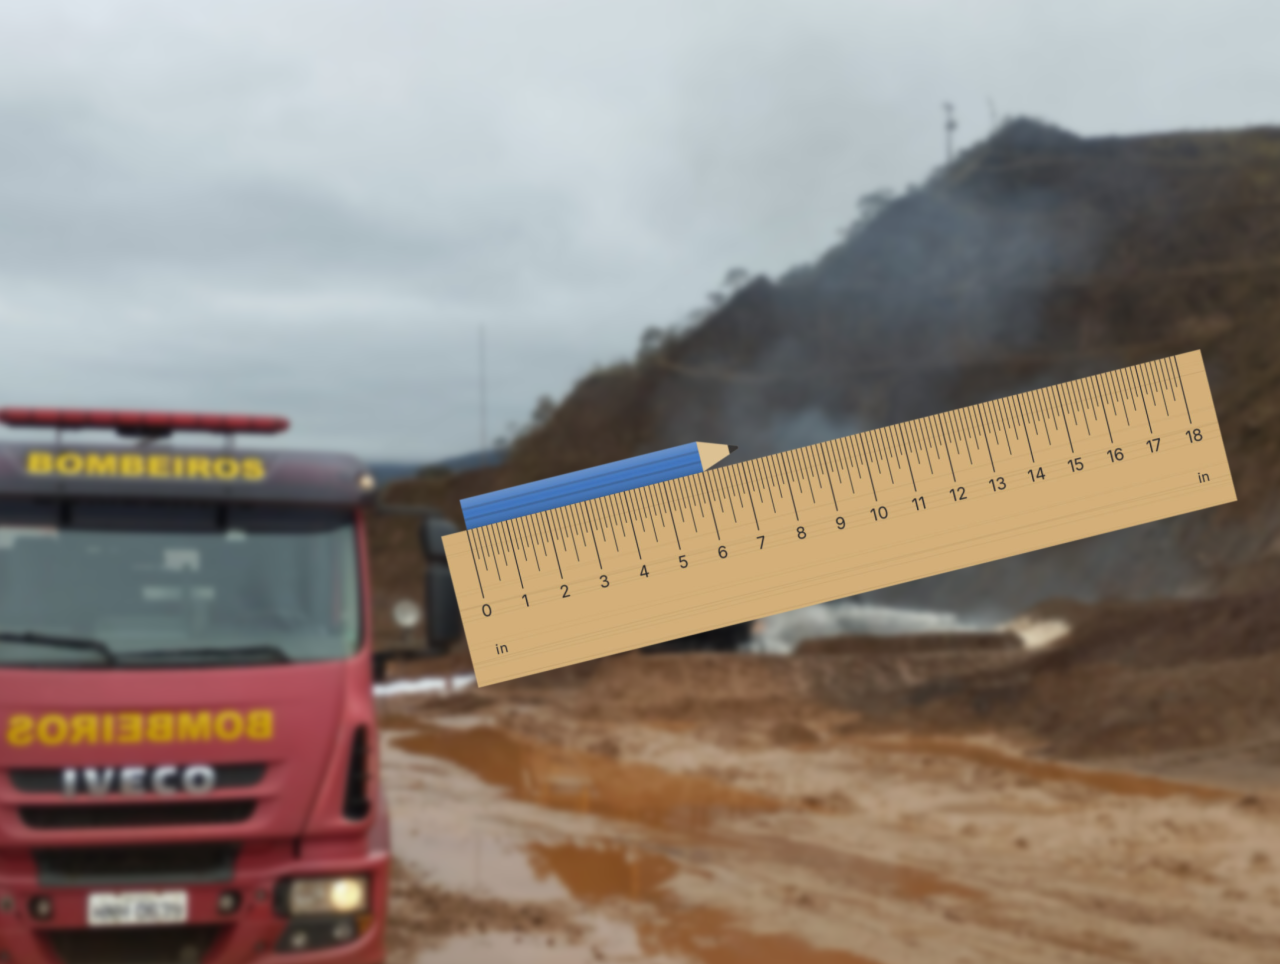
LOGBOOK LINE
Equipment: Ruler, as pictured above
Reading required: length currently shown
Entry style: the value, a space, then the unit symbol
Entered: 7 in
